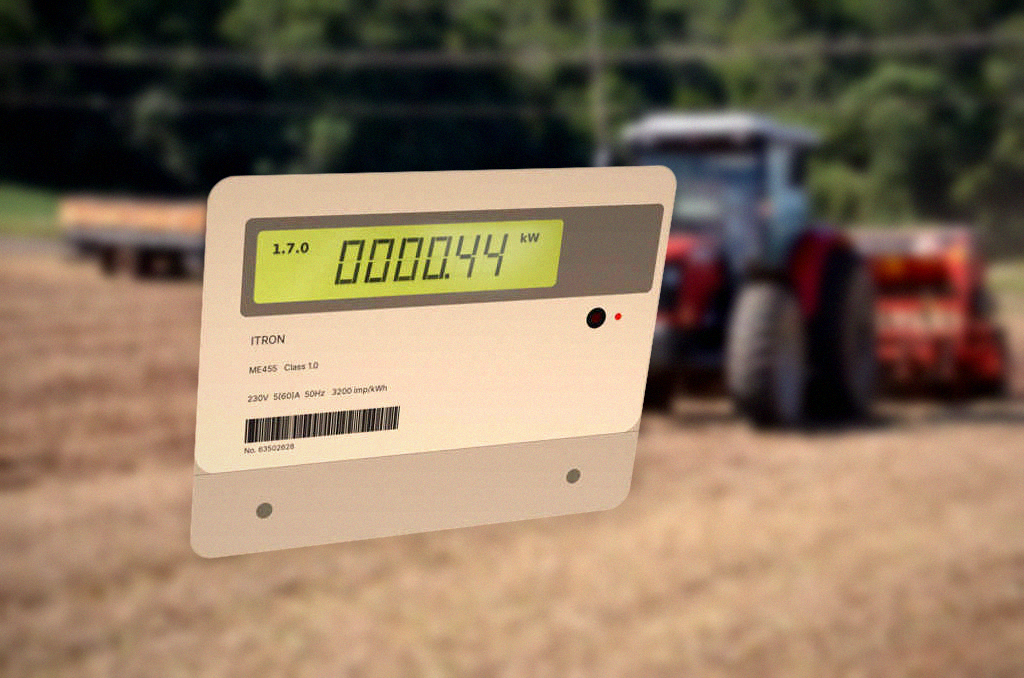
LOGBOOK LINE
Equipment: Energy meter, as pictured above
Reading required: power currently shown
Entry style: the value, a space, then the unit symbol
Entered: 0.44 kW
